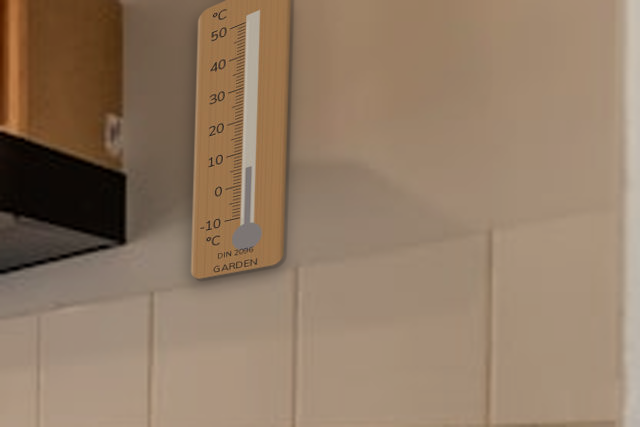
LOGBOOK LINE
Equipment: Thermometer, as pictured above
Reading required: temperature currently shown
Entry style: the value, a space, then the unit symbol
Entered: 5 °C
